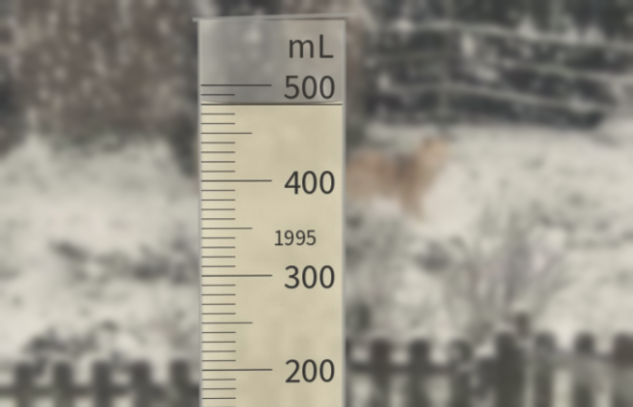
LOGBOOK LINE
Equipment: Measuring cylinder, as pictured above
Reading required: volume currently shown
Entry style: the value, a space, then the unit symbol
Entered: 480 mL
